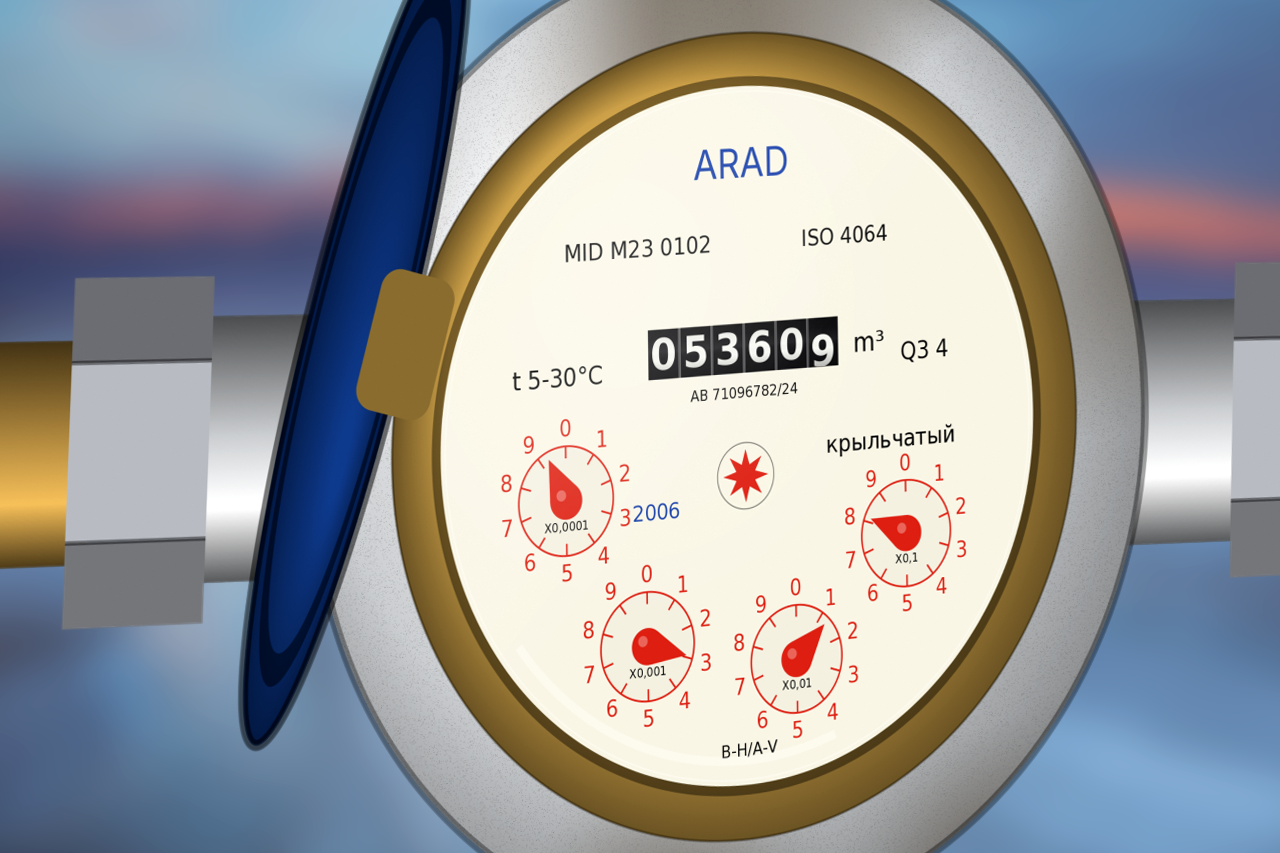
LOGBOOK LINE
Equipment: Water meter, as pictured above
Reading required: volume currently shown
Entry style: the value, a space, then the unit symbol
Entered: 53608.8129 m³
